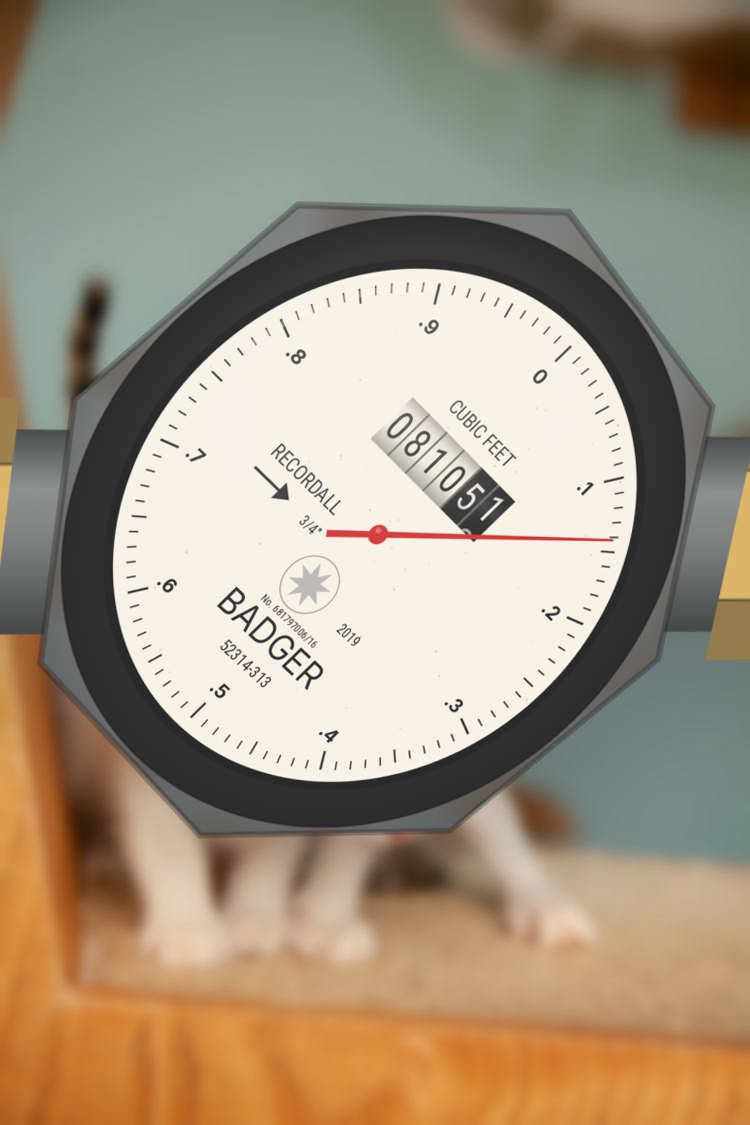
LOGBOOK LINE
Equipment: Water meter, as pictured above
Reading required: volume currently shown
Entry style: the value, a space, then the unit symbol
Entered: 81051.14 ft³
